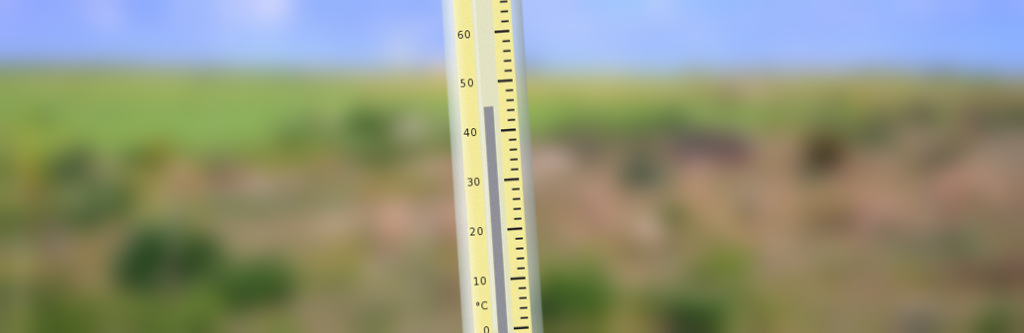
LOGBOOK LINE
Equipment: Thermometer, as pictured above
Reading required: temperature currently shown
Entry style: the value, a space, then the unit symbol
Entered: 45 °C
